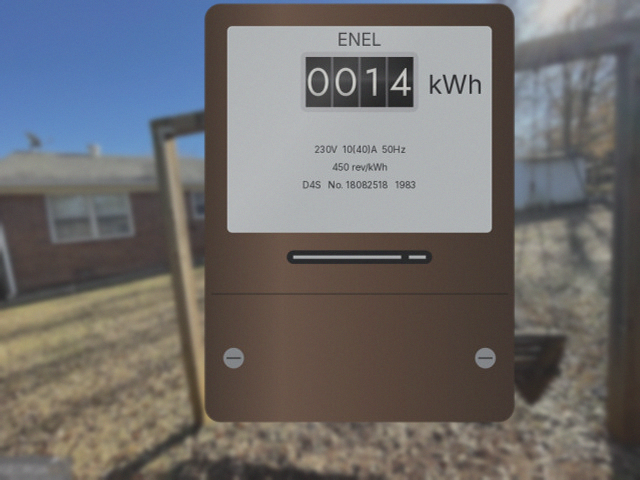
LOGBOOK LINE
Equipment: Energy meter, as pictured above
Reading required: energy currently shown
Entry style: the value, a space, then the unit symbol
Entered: 14 kWh
